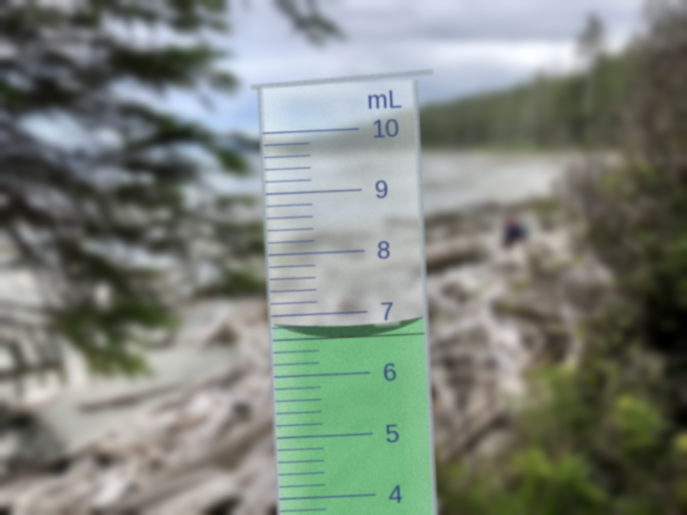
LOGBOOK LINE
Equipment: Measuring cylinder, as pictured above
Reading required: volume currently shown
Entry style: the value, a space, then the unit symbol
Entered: 6.6 mL
